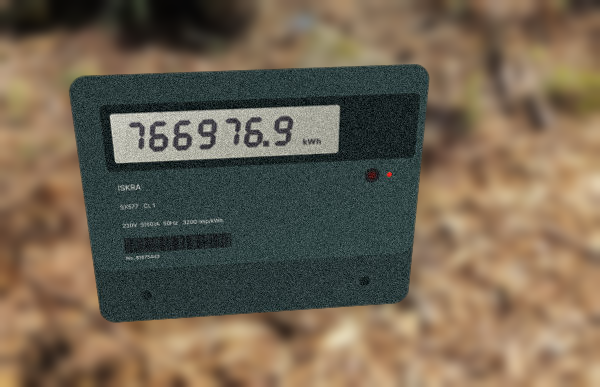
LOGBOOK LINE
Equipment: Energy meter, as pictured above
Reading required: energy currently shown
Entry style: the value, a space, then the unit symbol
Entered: 766976.9 kWh
